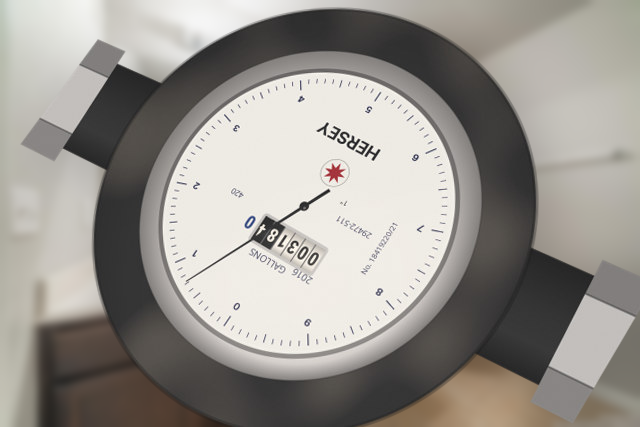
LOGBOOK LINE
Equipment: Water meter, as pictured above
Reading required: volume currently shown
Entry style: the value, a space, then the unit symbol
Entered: 31840.7 gal
